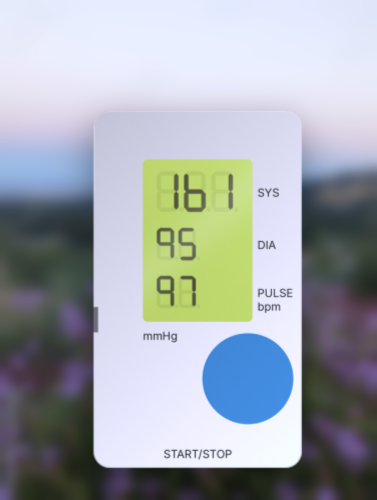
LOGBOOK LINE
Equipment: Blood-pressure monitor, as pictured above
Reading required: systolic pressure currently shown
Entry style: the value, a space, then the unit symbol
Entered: 161 mmHg
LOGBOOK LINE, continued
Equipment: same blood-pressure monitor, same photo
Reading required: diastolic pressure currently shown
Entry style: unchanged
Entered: 95 mmHg
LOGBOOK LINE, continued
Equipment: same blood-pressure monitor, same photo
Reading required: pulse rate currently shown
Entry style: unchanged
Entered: 97 bpm
